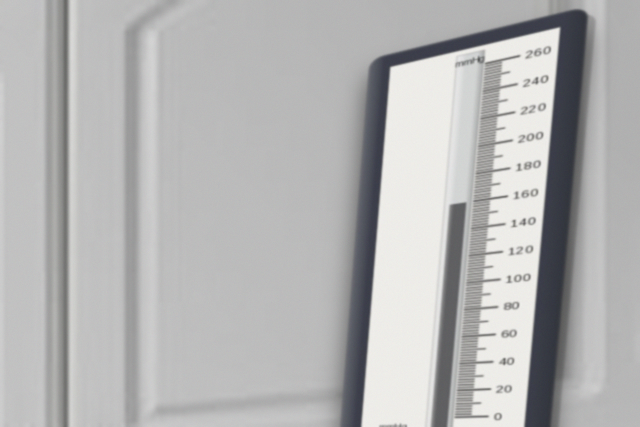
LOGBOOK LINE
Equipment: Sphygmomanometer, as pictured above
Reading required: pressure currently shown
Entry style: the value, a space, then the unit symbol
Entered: 160 mmHg
